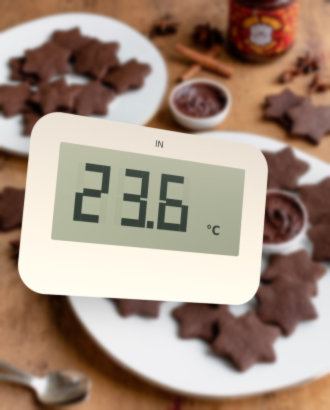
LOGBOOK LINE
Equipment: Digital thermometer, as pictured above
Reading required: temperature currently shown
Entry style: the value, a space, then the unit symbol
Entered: 23.6 °C
